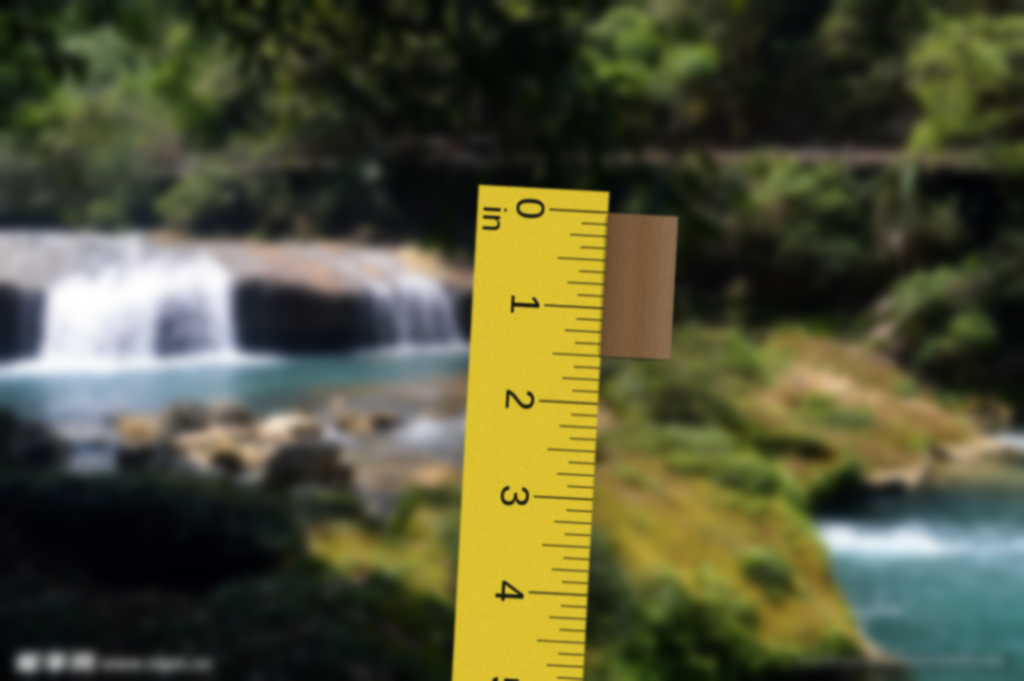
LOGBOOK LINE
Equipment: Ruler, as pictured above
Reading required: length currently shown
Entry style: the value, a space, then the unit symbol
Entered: 1.5 in
